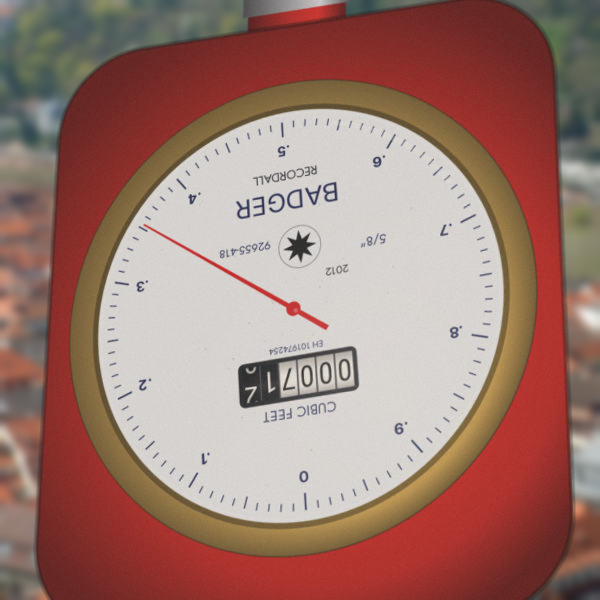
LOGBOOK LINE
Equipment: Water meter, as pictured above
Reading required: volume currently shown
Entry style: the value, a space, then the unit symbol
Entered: 712.35 ft³
